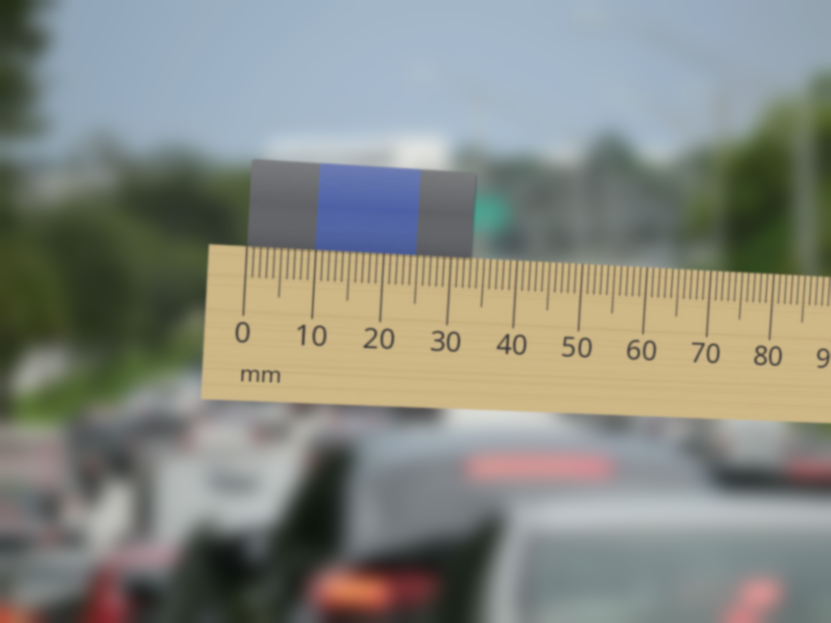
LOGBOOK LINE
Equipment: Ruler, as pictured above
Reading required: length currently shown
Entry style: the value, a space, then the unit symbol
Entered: 33 mm
